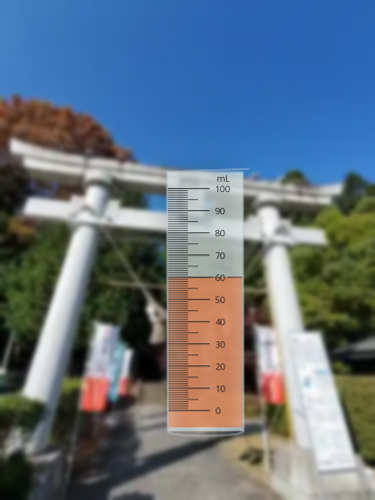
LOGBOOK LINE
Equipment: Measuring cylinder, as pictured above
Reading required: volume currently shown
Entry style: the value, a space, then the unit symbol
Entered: 60 mL
